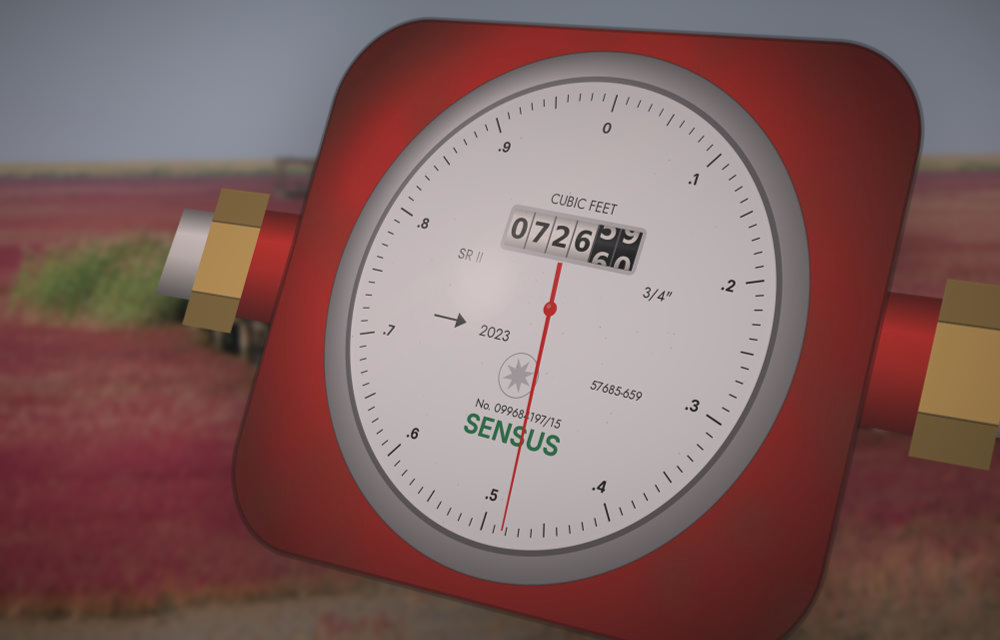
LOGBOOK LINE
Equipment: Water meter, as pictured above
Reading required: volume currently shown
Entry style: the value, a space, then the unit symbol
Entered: 72659.48 ft³
